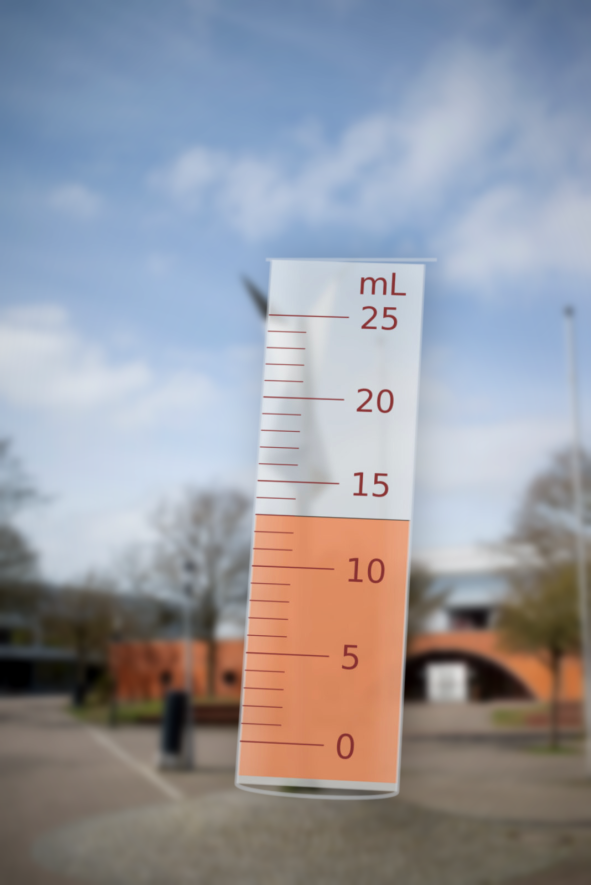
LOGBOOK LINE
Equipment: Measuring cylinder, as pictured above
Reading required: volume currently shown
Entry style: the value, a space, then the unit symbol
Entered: 13 mL
